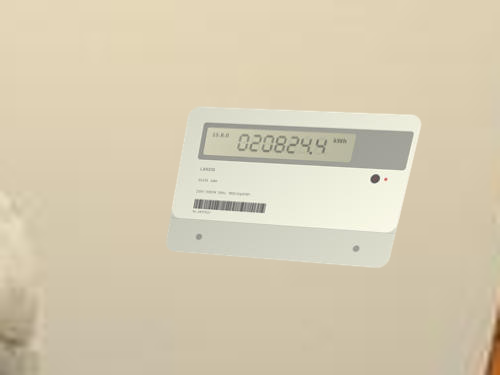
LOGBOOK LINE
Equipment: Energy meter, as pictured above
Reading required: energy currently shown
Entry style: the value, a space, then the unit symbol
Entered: 20824.4 kWh
